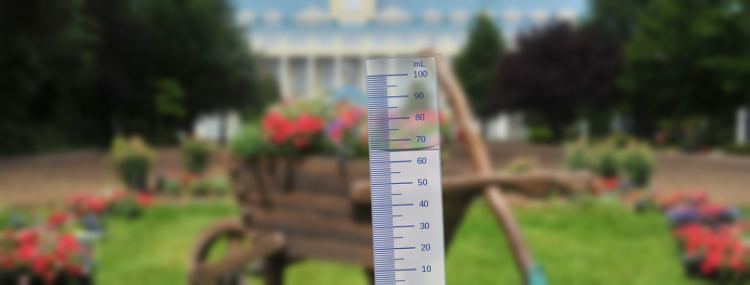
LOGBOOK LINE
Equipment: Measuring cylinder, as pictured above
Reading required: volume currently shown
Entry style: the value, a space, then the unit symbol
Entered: 65 mL
